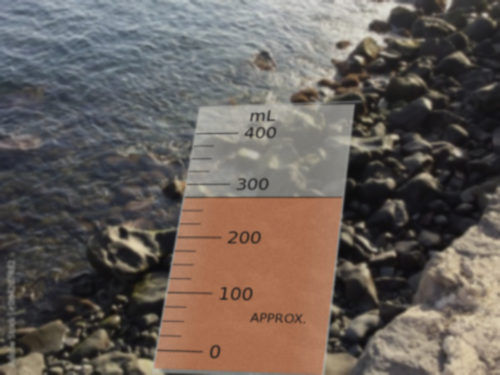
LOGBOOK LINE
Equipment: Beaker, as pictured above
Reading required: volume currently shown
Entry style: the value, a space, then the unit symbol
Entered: 275 mL
